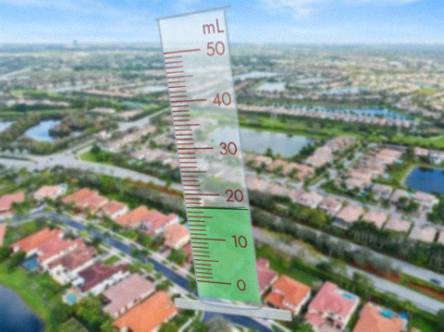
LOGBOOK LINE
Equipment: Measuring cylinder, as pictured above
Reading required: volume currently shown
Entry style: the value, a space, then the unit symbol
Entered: 17 mL
